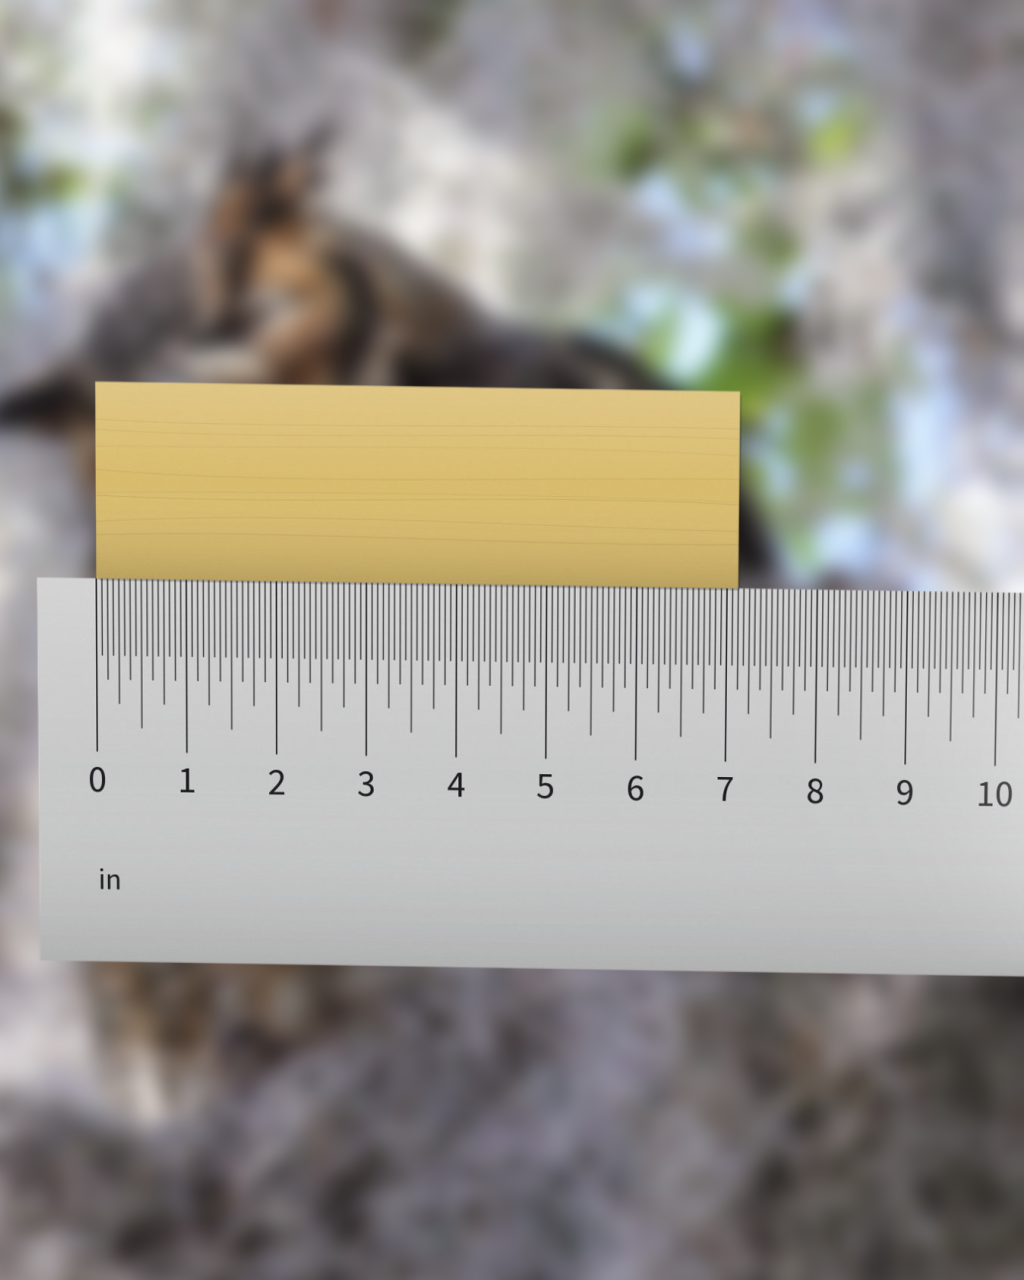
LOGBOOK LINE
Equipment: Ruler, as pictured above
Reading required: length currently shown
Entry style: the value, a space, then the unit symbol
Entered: 7.125 in
